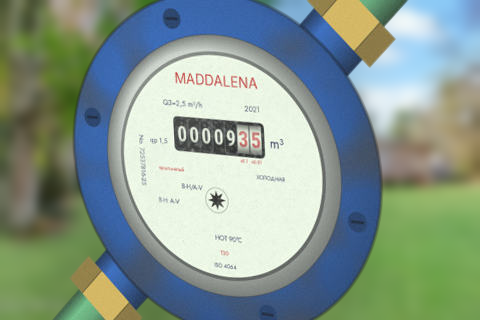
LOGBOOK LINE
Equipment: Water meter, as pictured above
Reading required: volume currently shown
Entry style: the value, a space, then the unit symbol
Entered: 9.35 m³
